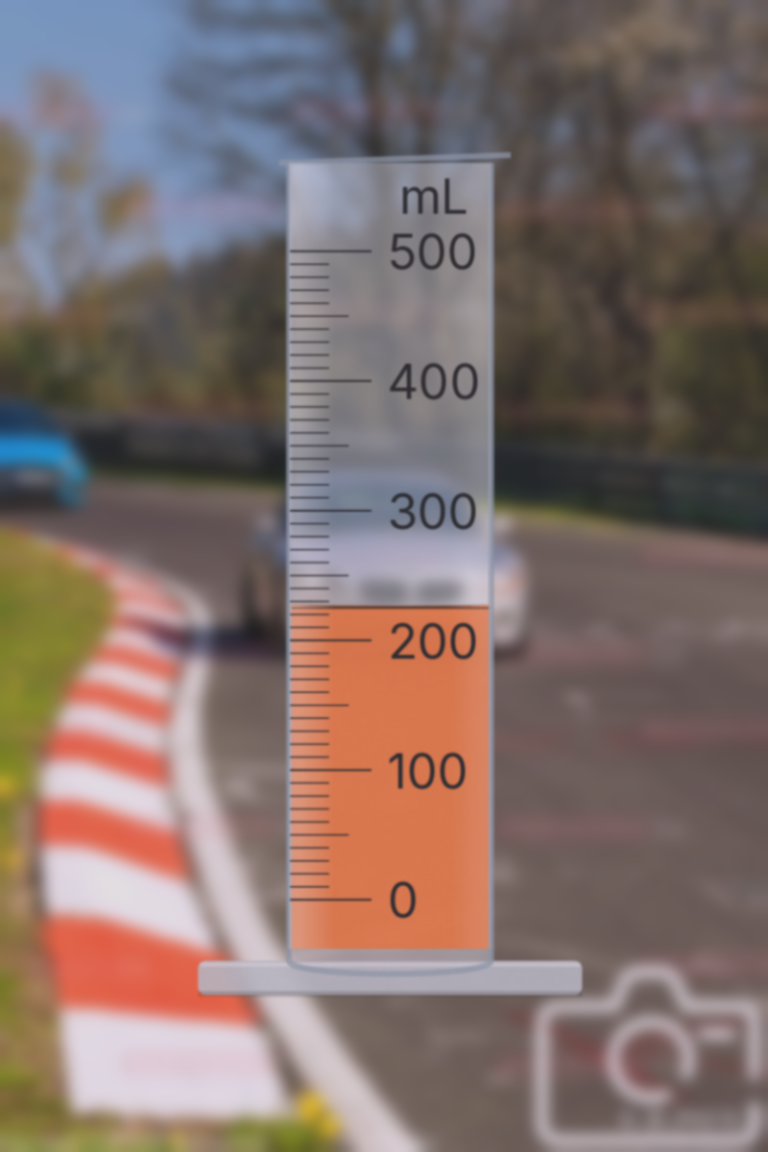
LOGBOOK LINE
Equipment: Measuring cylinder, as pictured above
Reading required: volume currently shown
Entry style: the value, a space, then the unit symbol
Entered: 225 mL
